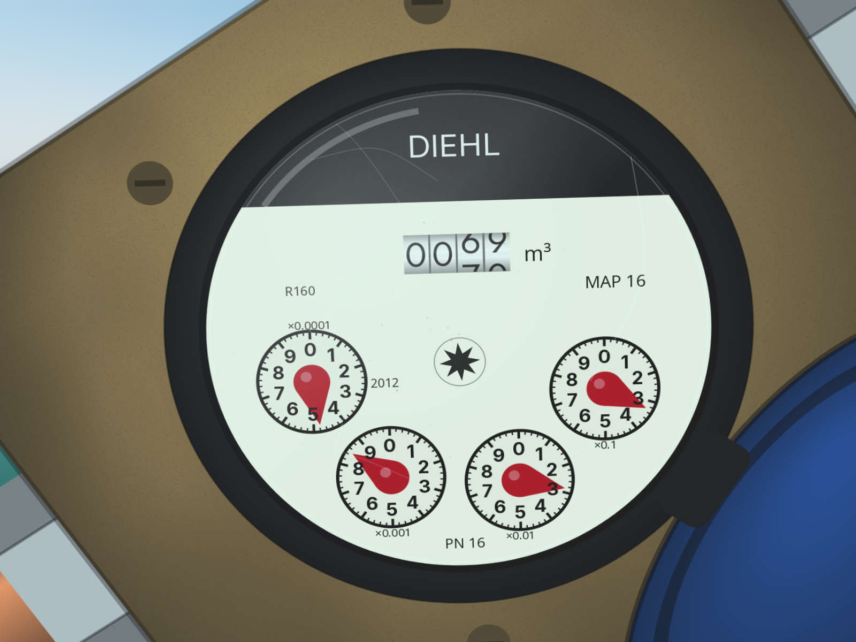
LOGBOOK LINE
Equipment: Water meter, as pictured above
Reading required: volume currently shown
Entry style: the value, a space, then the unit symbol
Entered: 69.3284 m³
